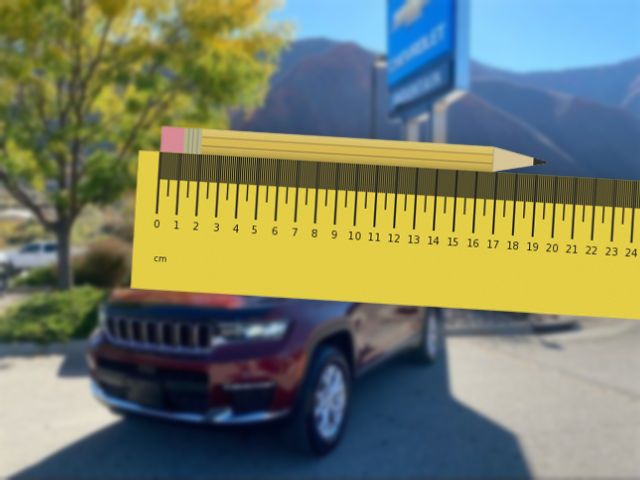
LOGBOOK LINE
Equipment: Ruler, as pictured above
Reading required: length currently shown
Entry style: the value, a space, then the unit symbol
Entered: 19.5 cm
